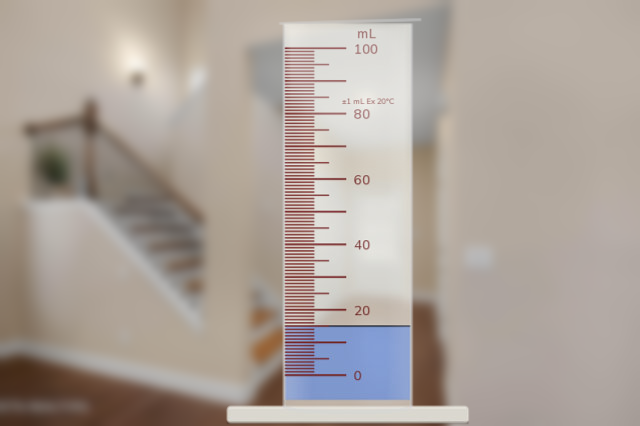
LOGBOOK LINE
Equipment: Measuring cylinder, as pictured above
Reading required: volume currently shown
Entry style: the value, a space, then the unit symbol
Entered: 15 mL
